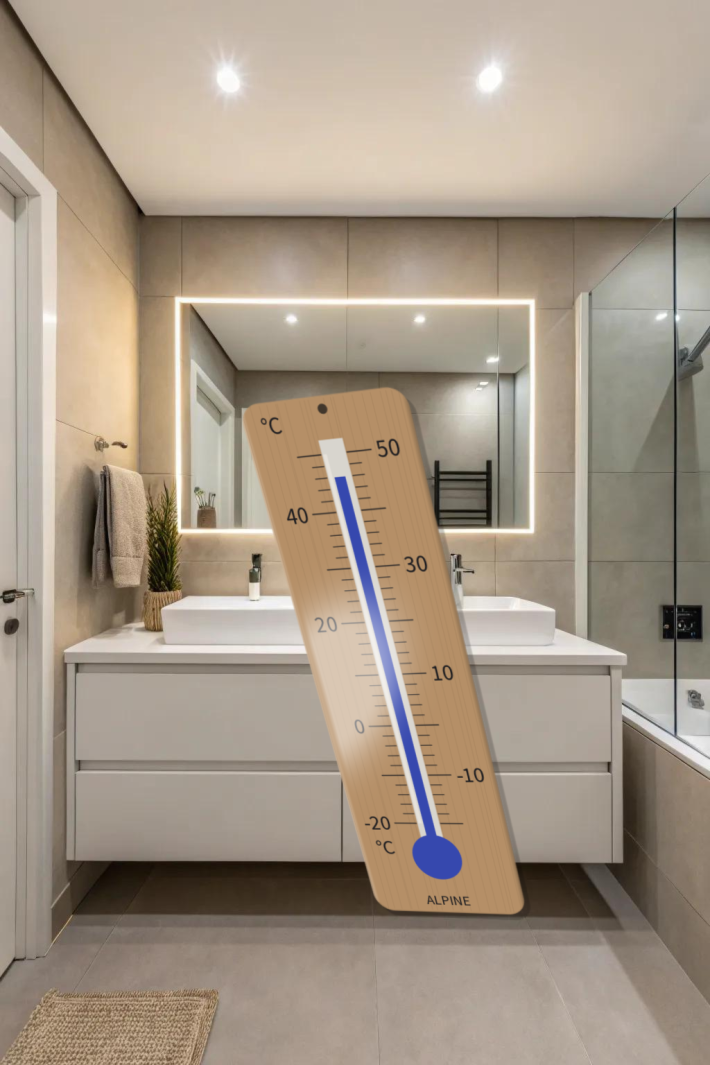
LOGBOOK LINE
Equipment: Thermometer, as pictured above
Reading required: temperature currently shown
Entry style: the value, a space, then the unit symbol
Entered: 46 °C
